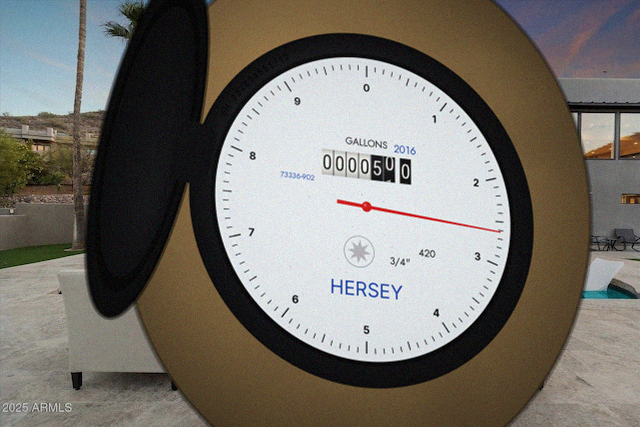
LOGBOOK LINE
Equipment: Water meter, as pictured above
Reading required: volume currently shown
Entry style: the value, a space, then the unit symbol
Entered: 502.6 gal
